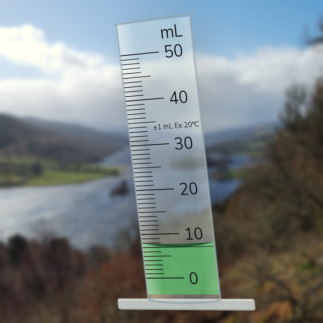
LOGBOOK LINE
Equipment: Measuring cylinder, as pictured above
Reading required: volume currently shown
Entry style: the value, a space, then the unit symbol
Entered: 7 mL
